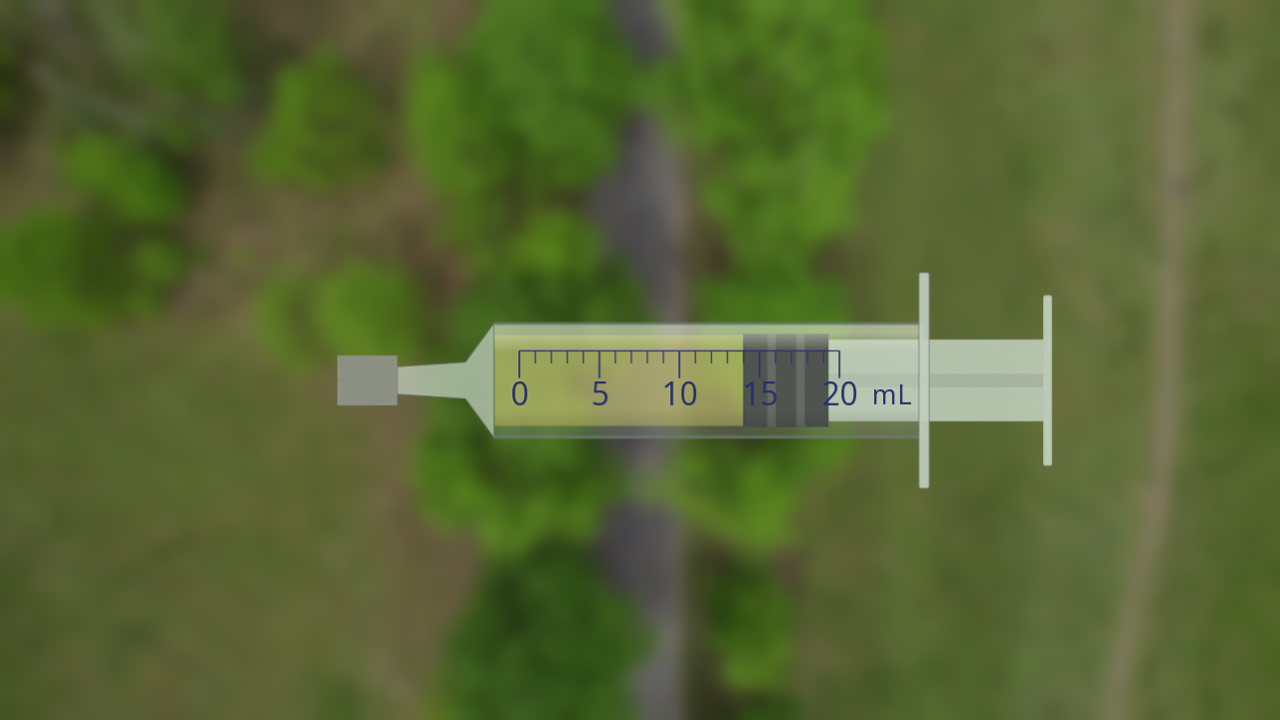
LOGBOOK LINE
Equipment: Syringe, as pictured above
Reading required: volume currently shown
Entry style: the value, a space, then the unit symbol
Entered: 14 mL
